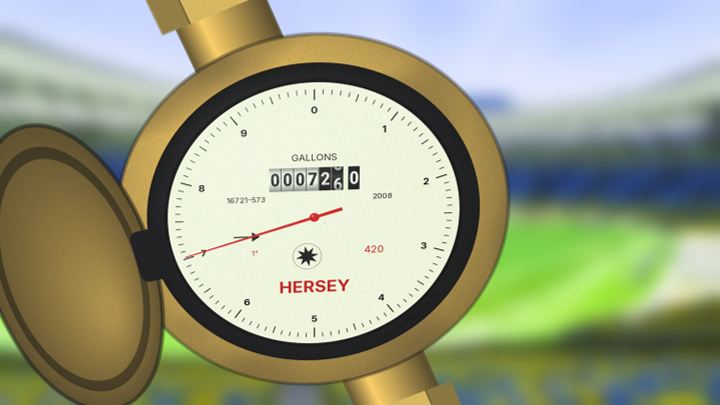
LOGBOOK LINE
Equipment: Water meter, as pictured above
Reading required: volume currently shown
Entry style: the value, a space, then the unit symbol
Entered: 7257.0 gal
